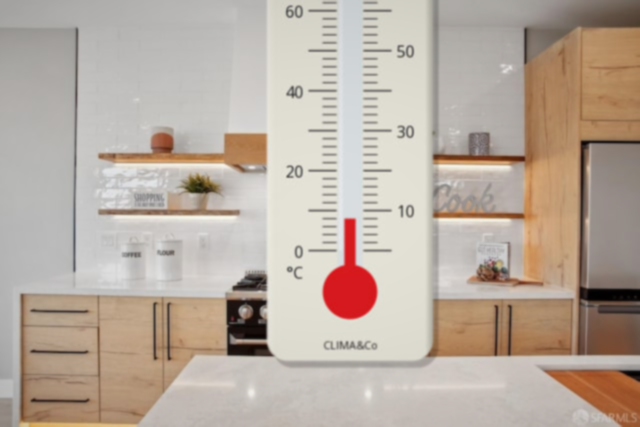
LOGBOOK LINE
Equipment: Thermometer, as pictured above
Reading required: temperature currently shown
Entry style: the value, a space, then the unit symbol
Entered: 8 °C
